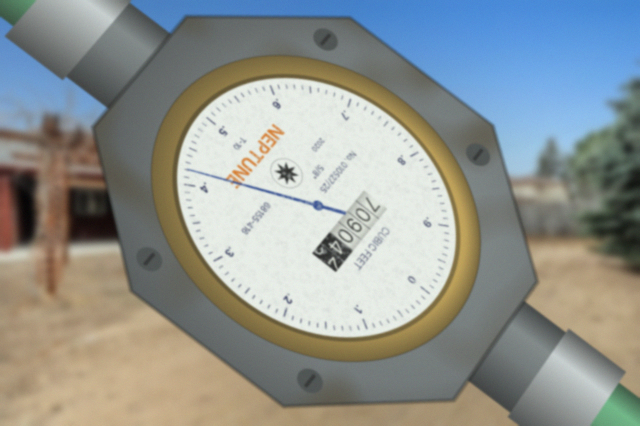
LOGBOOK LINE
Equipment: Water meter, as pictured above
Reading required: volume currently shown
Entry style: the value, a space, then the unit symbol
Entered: 709042.42 ft³
